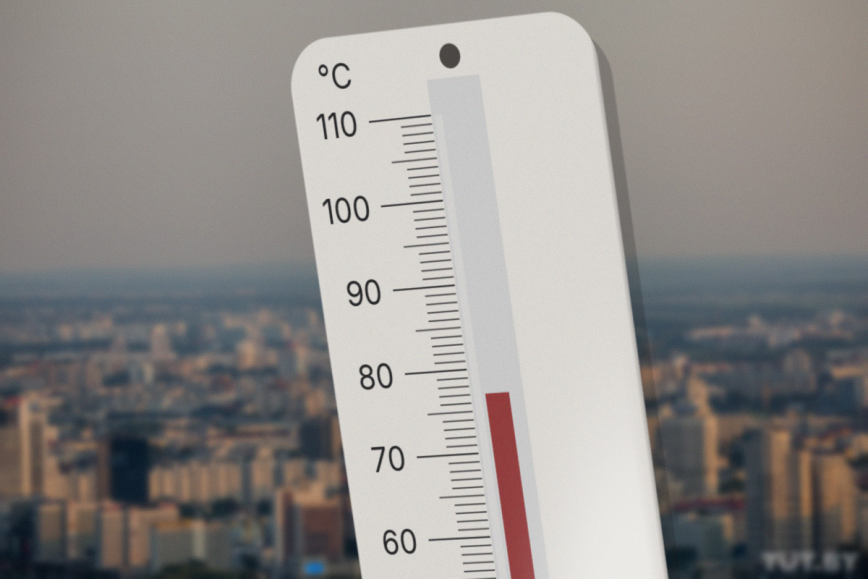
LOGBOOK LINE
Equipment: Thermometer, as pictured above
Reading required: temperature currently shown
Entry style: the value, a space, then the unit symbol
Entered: 77 °C
